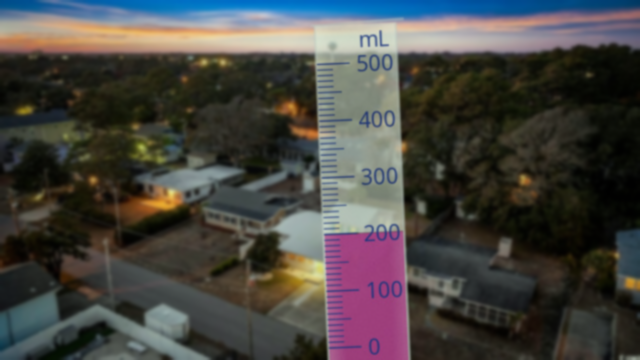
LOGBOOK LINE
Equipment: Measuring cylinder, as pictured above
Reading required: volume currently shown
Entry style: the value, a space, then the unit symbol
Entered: 200 mL
